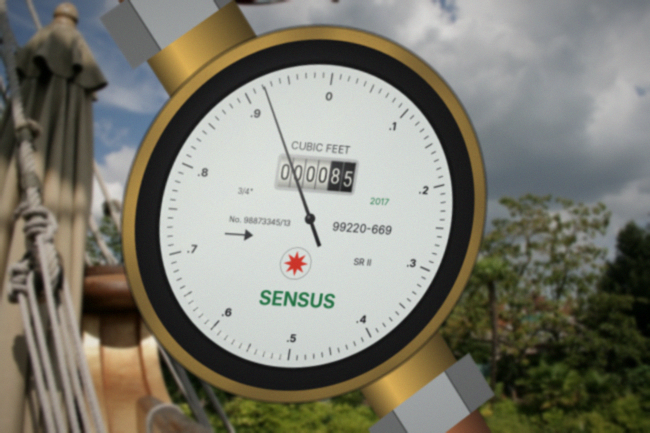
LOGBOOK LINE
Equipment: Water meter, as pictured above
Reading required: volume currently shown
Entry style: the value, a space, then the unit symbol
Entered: 84.92 ft³
